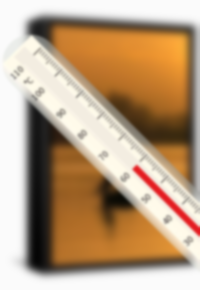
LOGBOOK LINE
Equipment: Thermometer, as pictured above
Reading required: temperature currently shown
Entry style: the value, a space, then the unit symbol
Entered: 60 °C
